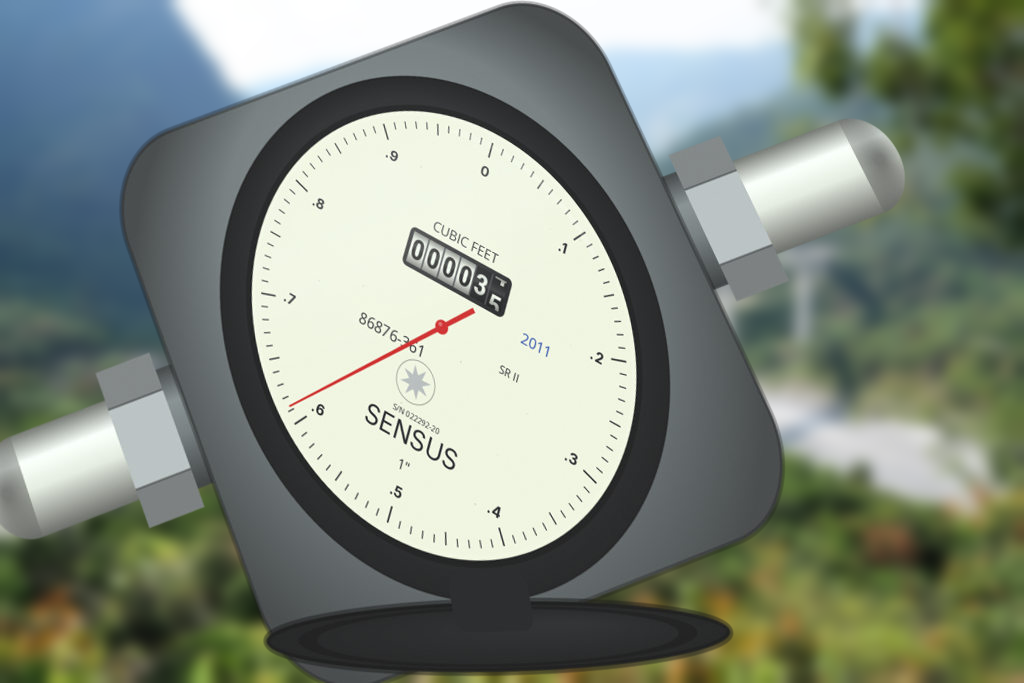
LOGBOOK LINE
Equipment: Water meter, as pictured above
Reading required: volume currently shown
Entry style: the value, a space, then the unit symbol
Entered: 34.61 ft³
